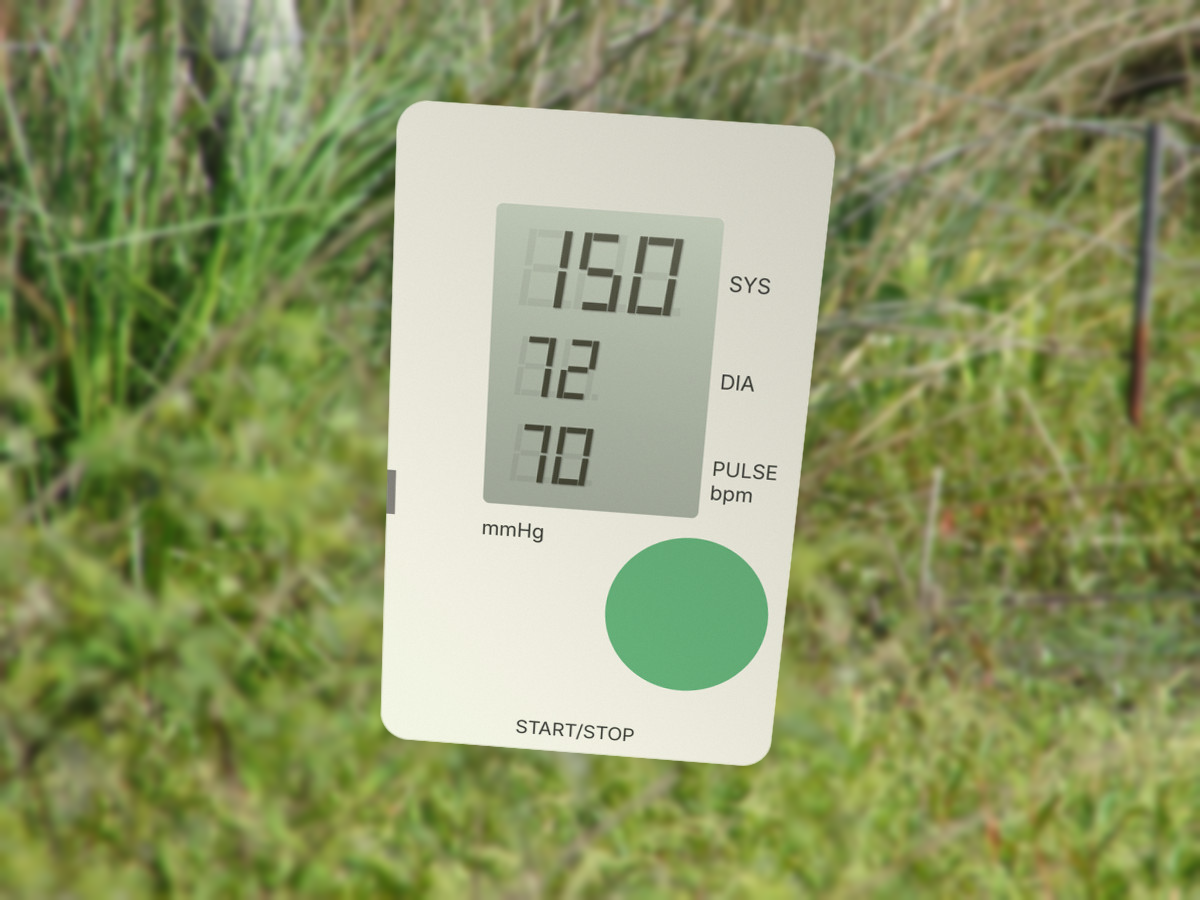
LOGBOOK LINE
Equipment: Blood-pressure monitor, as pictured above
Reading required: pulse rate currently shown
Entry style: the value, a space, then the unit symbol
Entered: 70 bpm
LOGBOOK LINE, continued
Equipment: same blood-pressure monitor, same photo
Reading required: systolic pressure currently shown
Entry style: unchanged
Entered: 150 mmHg
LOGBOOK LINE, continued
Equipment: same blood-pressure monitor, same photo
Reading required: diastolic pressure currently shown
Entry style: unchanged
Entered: 72 mmHg
